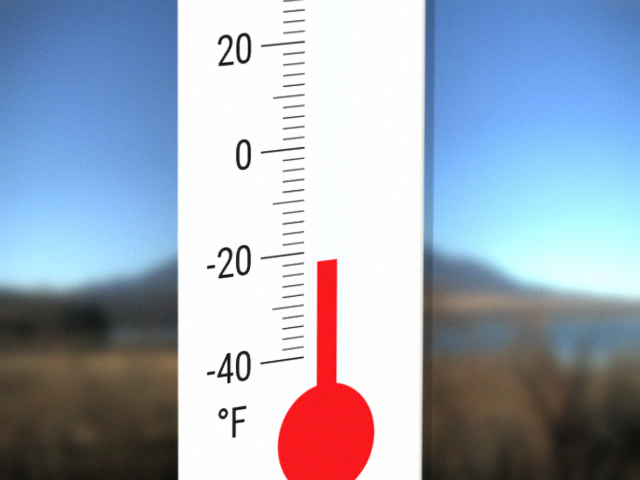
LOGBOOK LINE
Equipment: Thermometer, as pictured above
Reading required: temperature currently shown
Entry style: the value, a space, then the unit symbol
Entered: -22 °F
